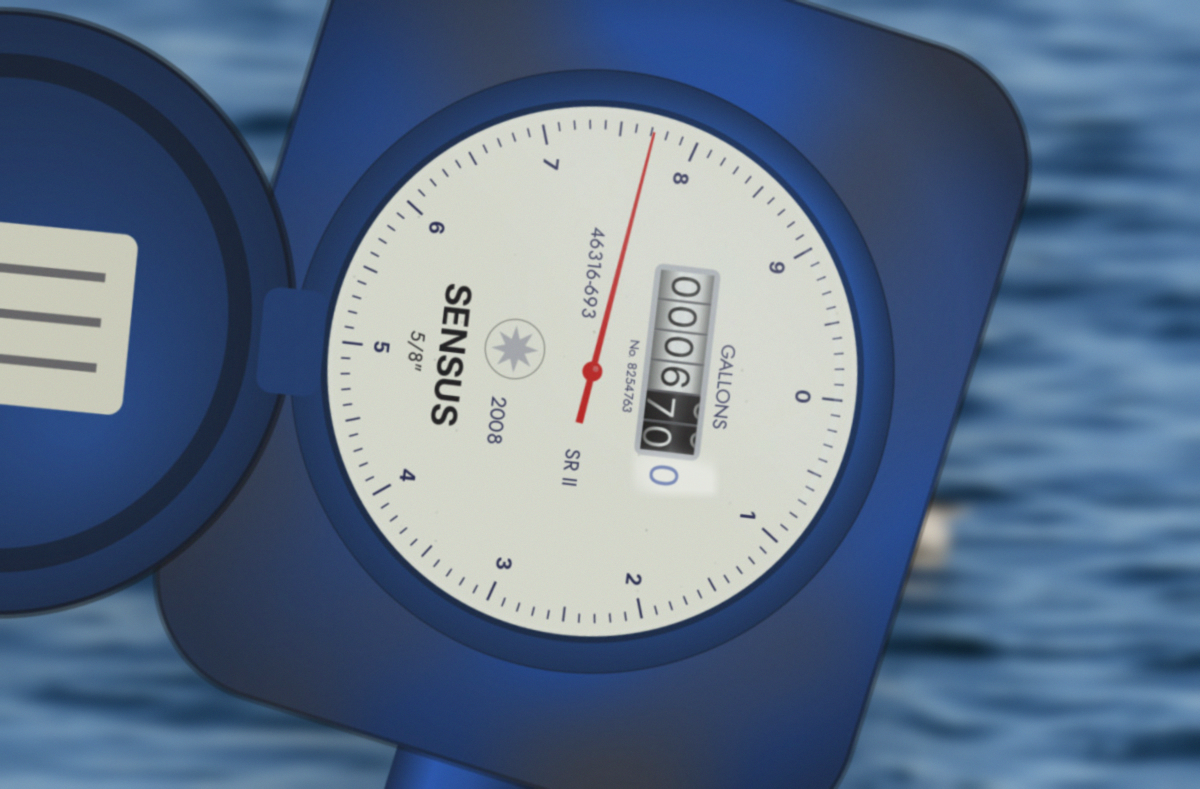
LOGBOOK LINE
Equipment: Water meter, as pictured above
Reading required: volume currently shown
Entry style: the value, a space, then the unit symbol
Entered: 6697.7 gal
